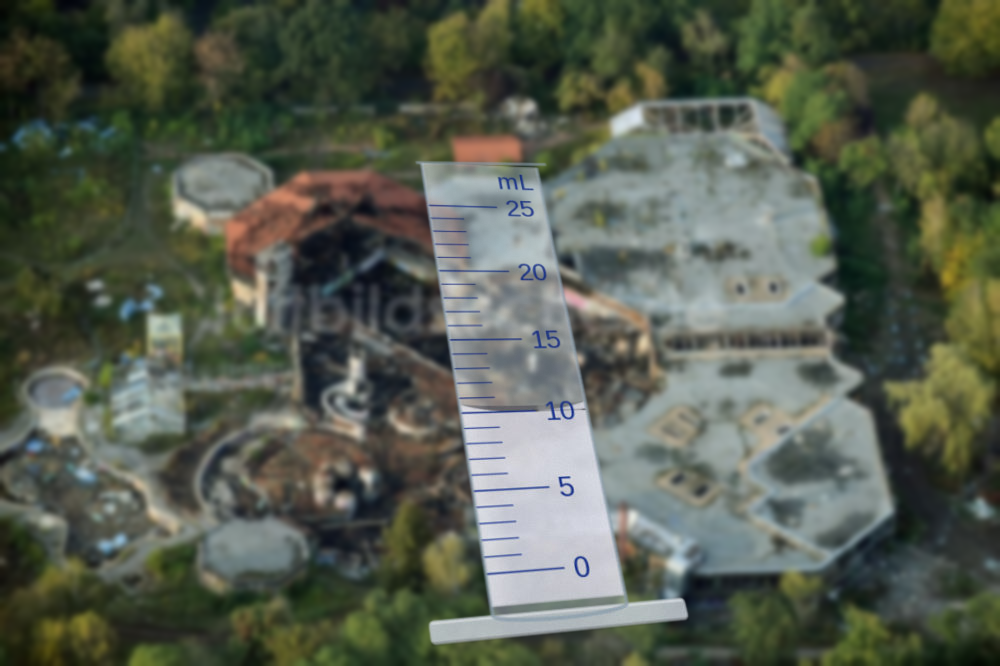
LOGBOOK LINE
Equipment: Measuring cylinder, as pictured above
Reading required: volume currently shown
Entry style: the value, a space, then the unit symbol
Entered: 10 mL
